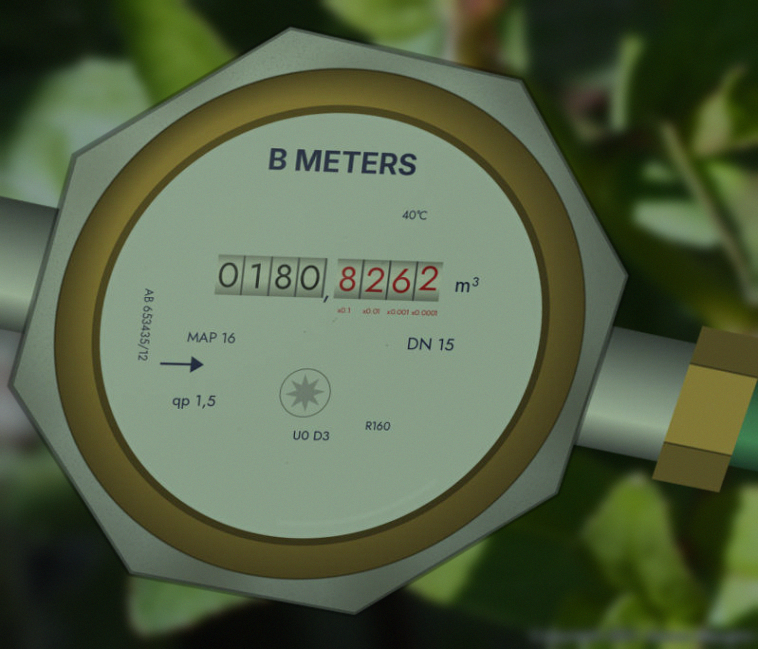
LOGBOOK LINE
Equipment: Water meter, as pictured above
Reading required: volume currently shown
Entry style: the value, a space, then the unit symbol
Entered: 180.8262 m³
